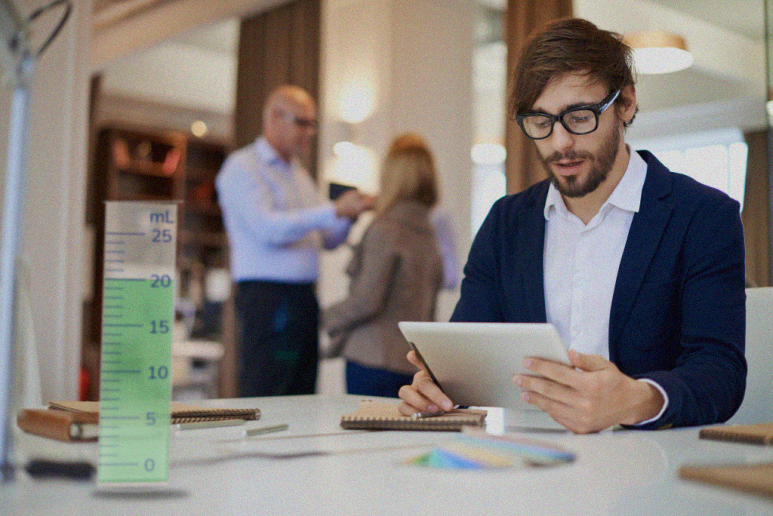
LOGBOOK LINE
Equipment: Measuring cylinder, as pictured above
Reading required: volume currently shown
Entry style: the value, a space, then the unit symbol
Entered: 20 mL
